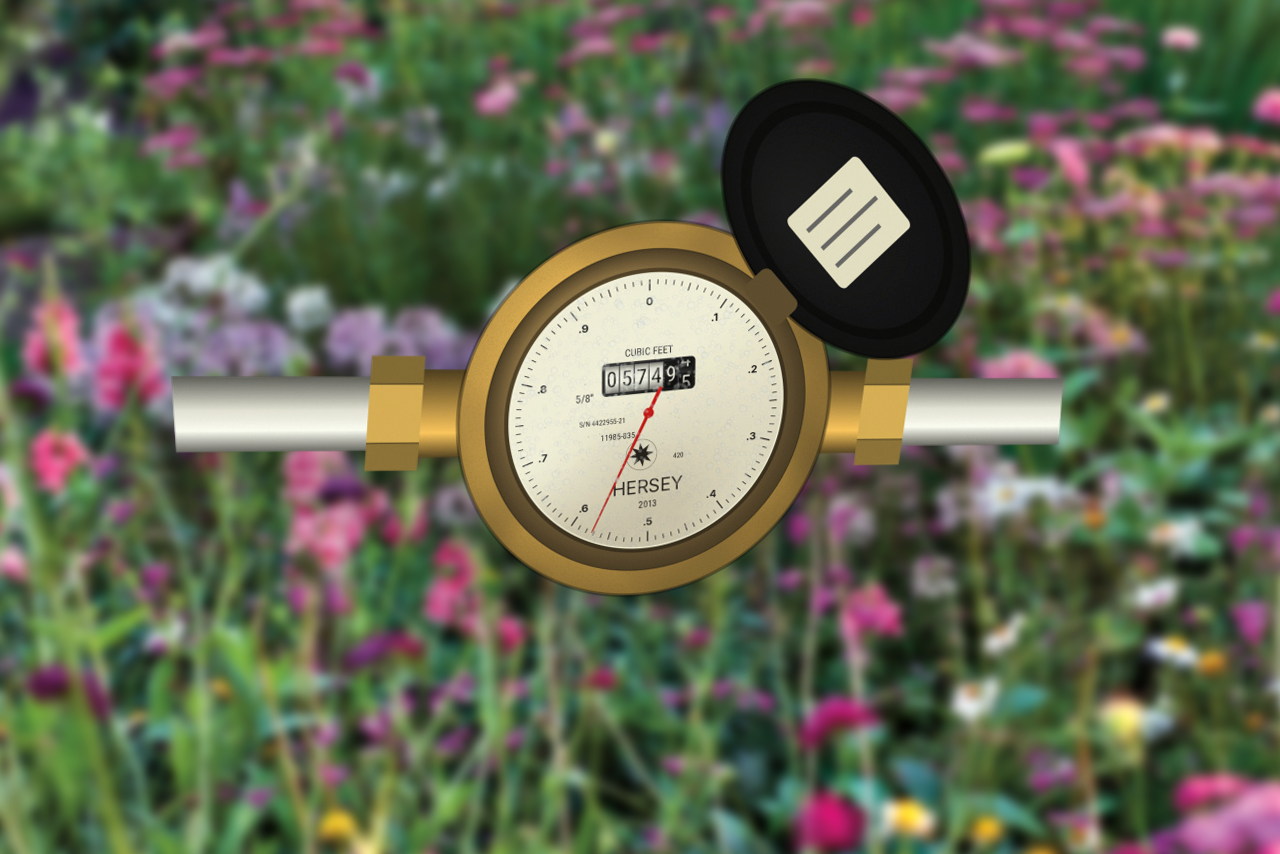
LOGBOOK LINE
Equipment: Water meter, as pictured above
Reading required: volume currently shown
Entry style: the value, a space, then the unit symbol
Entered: 57494.57 ft³
